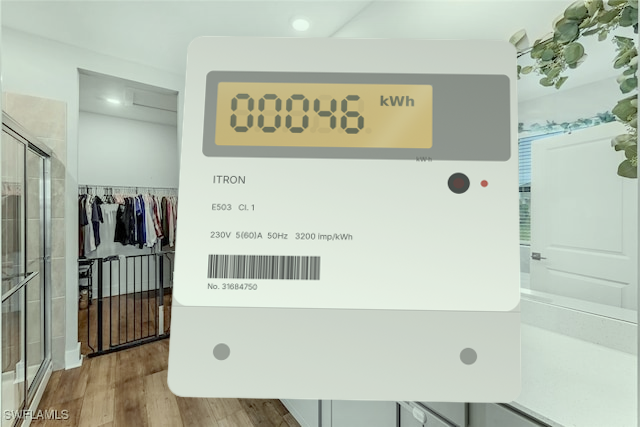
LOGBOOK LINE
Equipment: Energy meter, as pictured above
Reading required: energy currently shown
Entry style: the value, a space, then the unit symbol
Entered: 46 kWh
